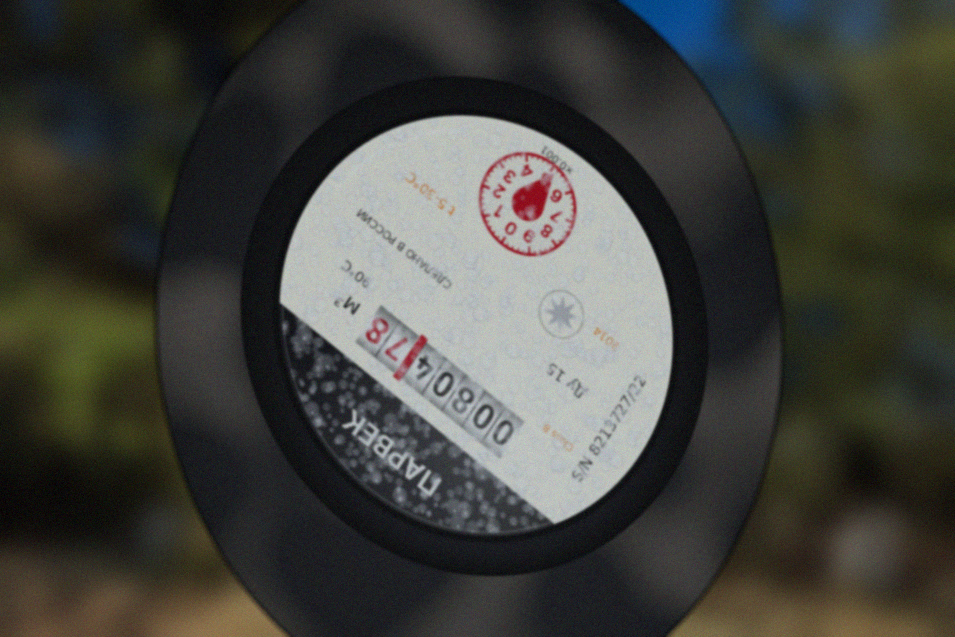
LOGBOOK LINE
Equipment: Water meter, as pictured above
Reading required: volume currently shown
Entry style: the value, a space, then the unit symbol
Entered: 804.785 m³
